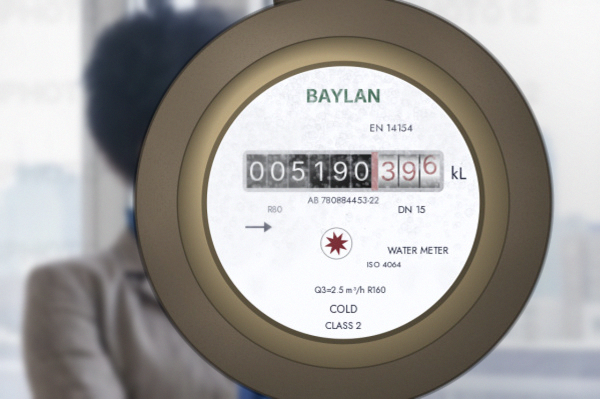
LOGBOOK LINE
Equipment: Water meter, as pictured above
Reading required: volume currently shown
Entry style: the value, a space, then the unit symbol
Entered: 5190.396 kL
